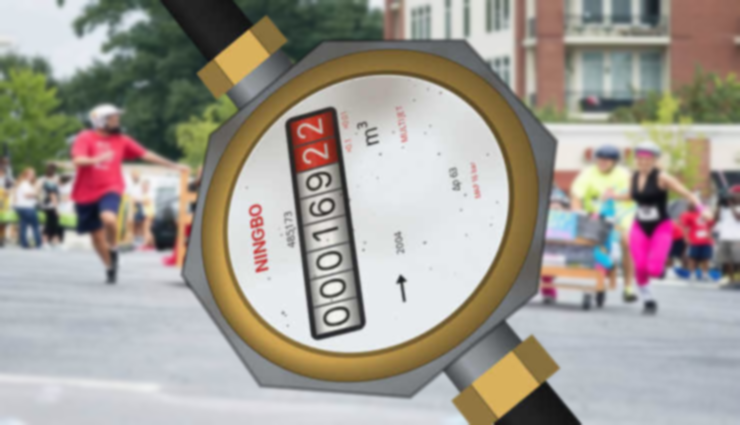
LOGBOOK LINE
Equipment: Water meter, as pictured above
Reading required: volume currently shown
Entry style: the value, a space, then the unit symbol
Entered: 169.22 m³
